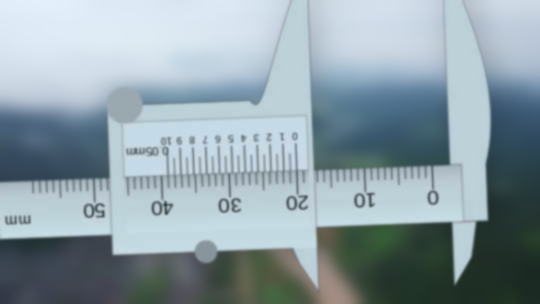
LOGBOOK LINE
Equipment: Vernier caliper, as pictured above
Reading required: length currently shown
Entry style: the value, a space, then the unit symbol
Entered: 20.0 mm
